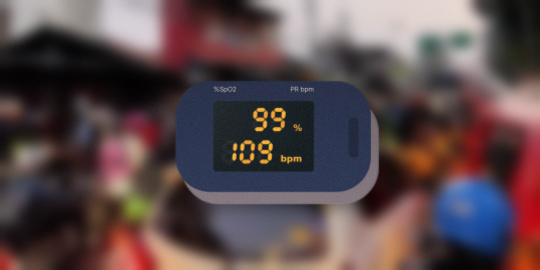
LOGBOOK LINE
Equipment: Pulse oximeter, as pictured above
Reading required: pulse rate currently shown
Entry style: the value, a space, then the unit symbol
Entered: 109 bpm
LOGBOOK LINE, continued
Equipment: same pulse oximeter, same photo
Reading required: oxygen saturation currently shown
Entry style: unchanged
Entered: 99 %
